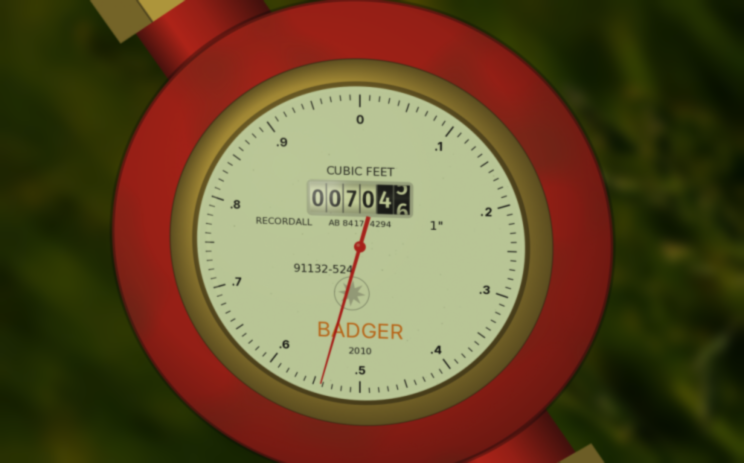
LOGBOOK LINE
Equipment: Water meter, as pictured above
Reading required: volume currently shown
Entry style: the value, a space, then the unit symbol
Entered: 7045.54 ft³
